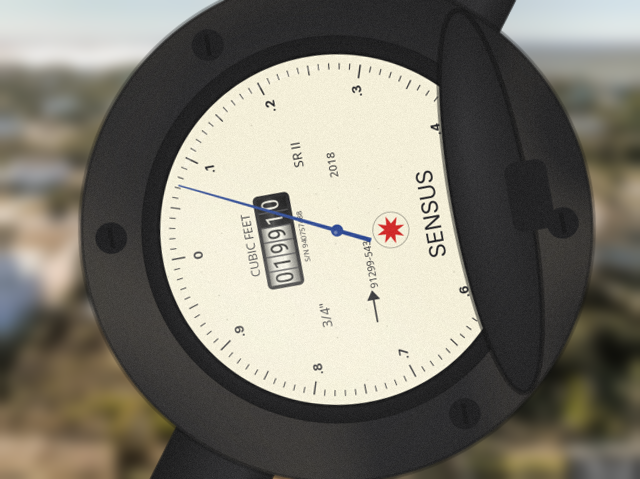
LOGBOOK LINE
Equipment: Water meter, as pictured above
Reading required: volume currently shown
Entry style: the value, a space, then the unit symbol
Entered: 19910.07 ft³
